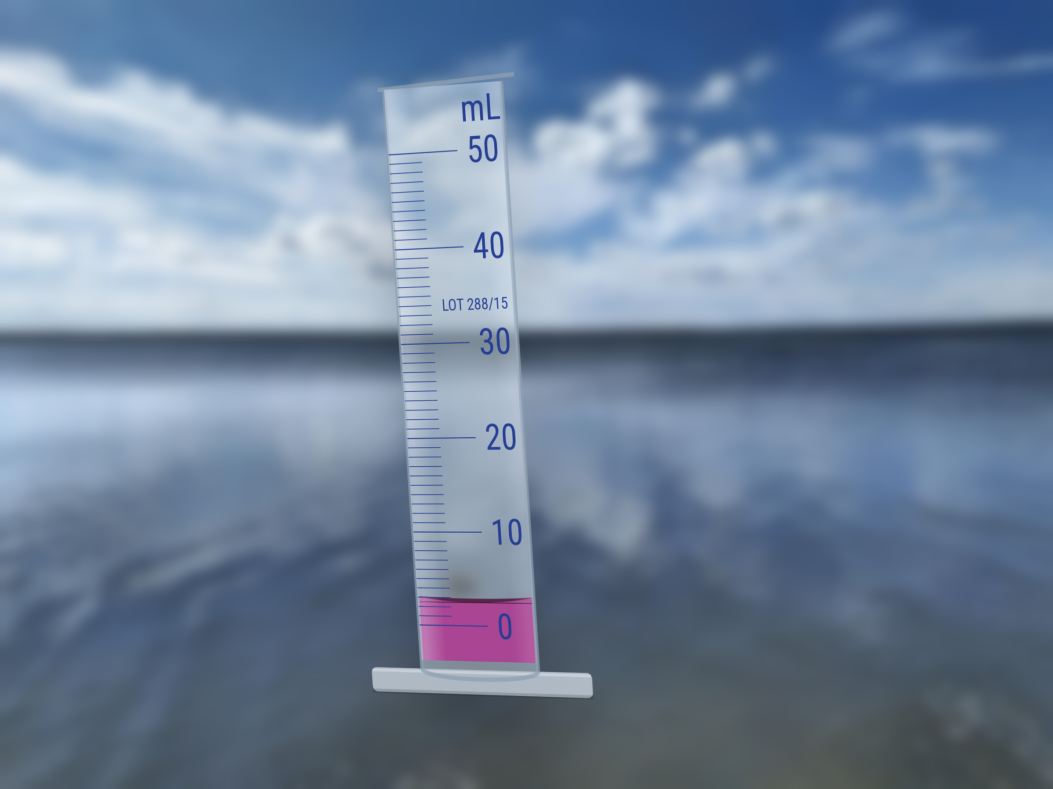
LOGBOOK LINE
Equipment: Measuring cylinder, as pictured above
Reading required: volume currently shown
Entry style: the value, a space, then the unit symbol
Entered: 2.5 mL
